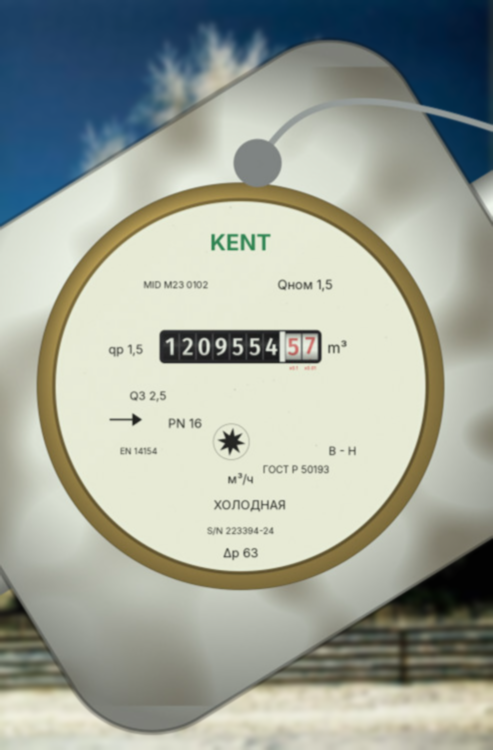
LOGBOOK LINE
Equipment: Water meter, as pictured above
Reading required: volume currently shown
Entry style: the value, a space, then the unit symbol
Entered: 1209554.57 m³
